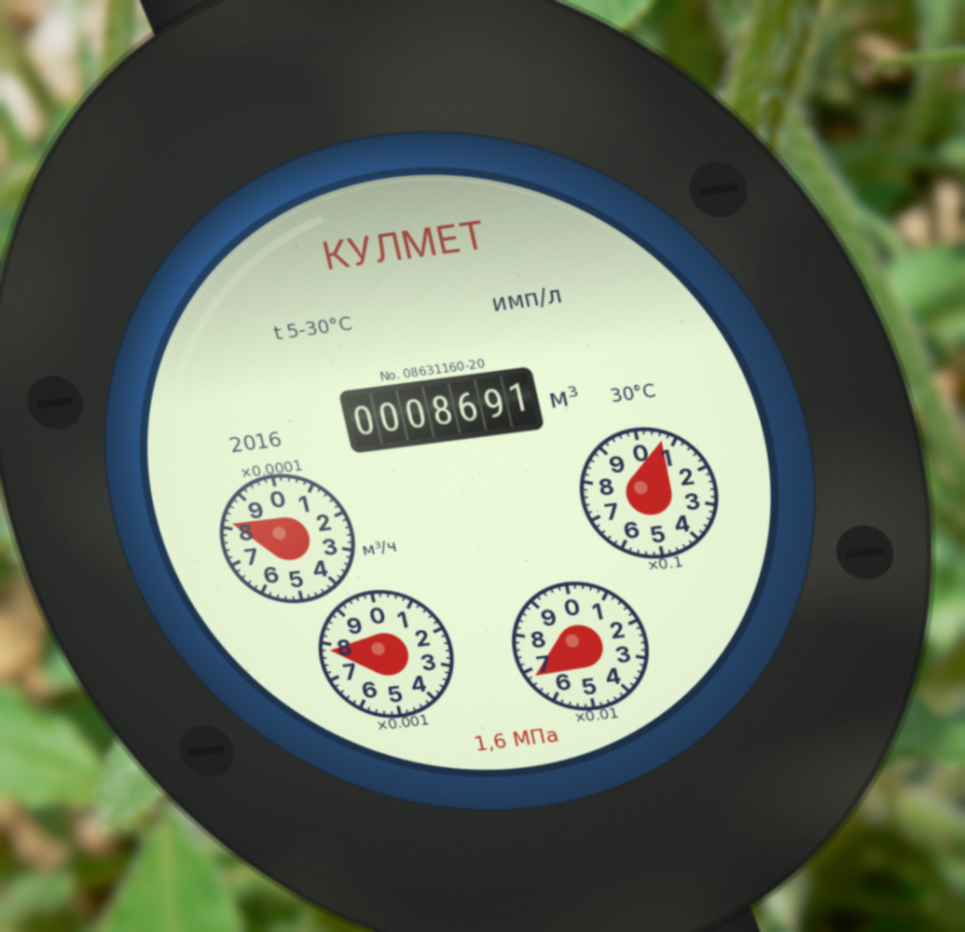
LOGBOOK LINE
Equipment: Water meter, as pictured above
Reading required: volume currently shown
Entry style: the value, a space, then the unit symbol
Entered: 8691.0678 m³
